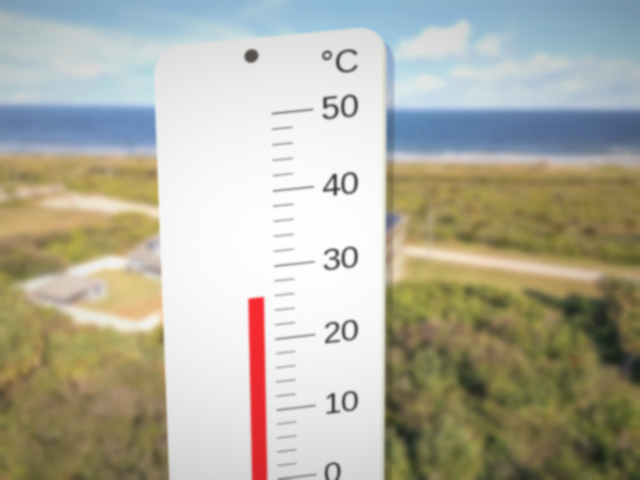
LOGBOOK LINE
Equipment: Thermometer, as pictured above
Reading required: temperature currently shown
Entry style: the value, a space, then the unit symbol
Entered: 26 °C
